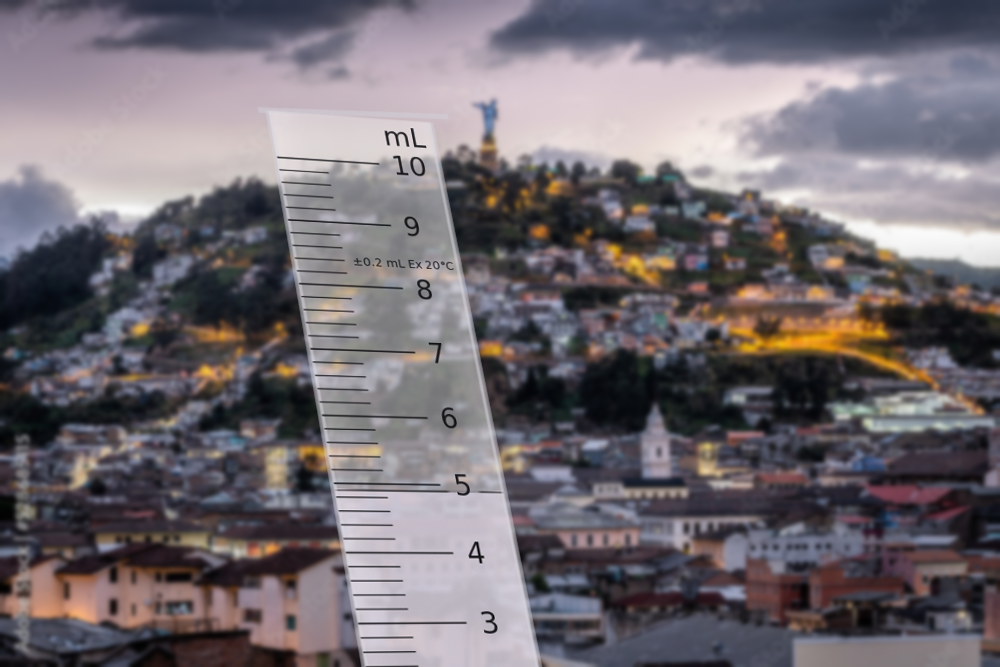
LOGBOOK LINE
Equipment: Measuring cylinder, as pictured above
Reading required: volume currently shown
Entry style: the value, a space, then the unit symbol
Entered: 4.9 mL
